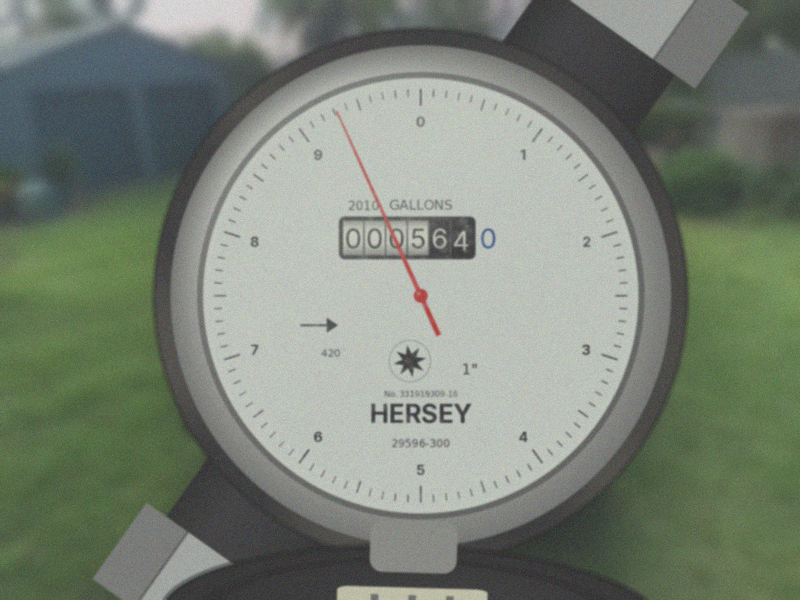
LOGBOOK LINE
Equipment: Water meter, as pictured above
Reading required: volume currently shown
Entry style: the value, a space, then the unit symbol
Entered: 5639.3 gal
